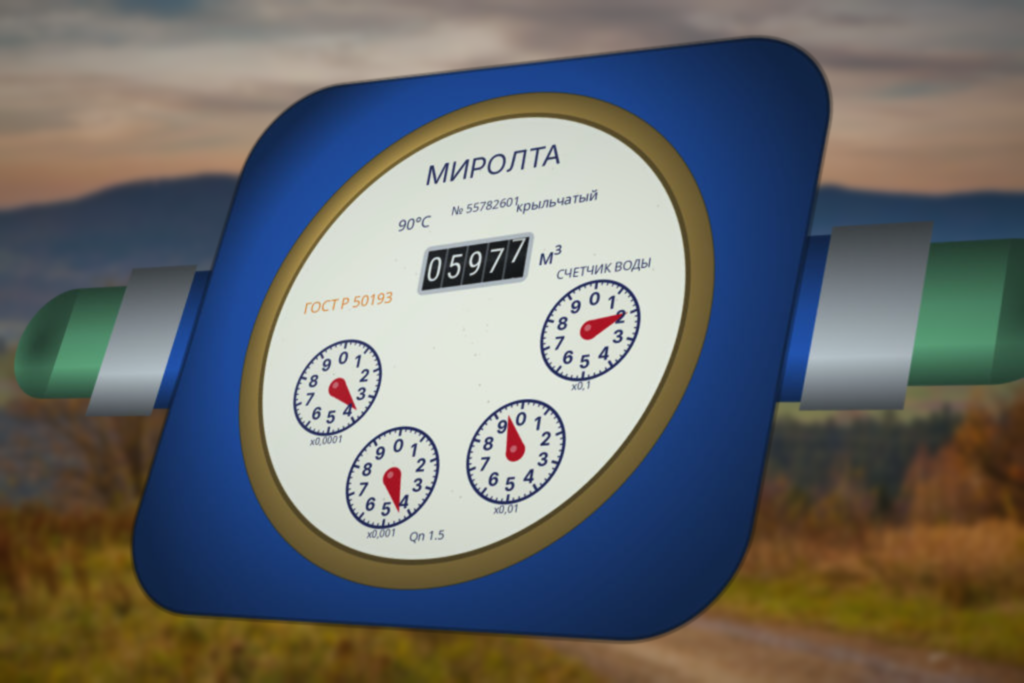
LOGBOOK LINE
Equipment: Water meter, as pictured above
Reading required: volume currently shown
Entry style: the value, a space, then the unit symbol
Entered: 5977.1943 m³
